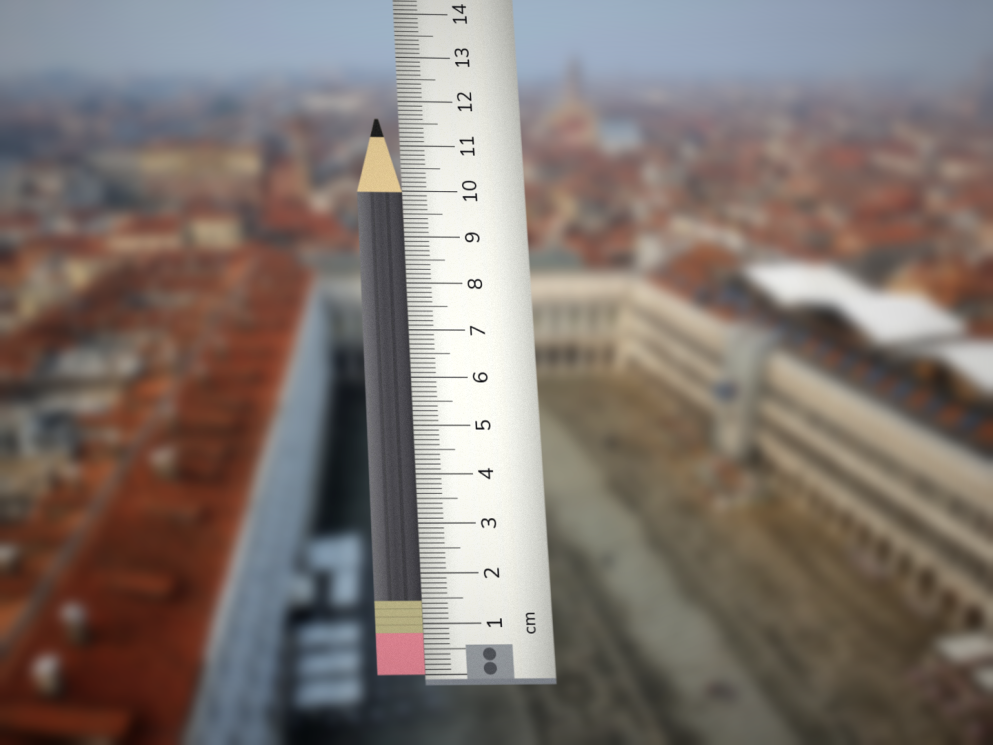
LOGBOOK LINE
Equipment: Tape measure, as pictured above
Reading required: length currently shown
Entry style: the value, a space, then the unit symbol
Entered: 11.6 cm
